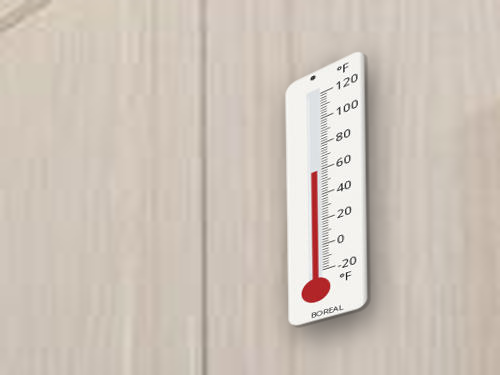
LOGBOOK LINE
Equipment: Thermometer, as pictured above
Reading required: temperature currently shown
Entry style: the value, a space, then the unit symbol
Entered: 60 °F
